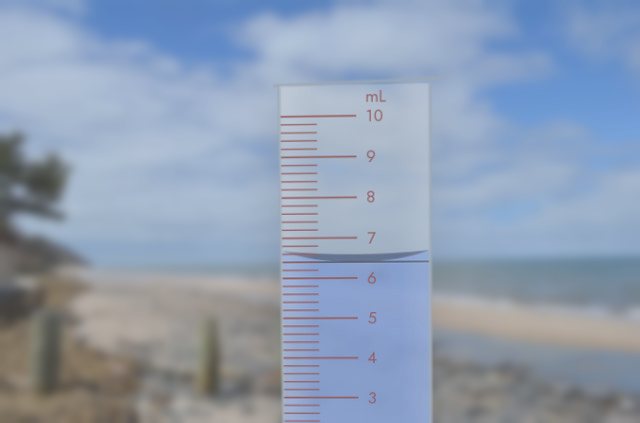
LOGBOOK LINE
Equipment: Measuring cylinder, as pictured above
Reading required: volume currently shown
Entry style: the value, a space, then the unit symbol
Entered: 6.4 mL
